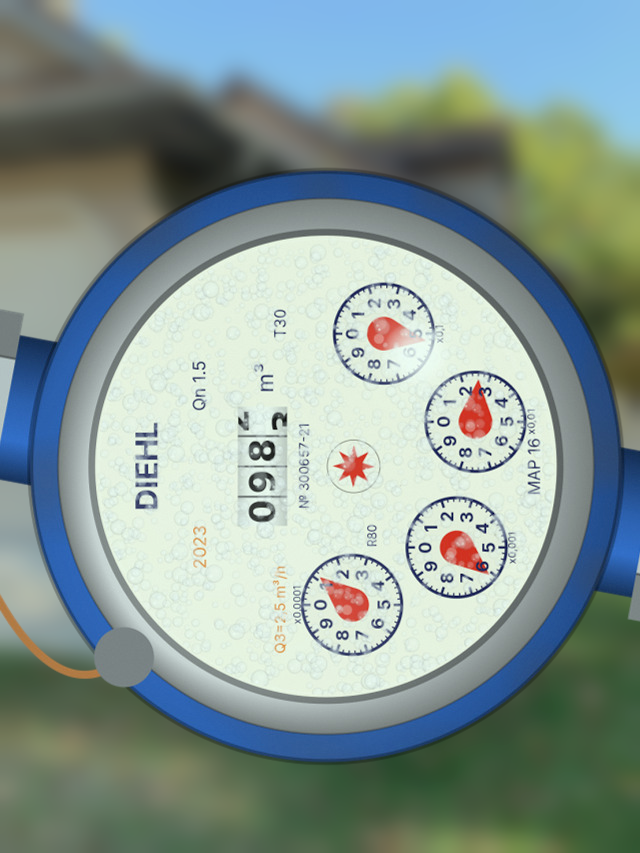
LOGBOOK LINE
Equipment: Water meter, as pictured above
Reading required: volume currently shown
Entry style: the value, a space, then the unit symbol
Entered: 982.5261 m³
